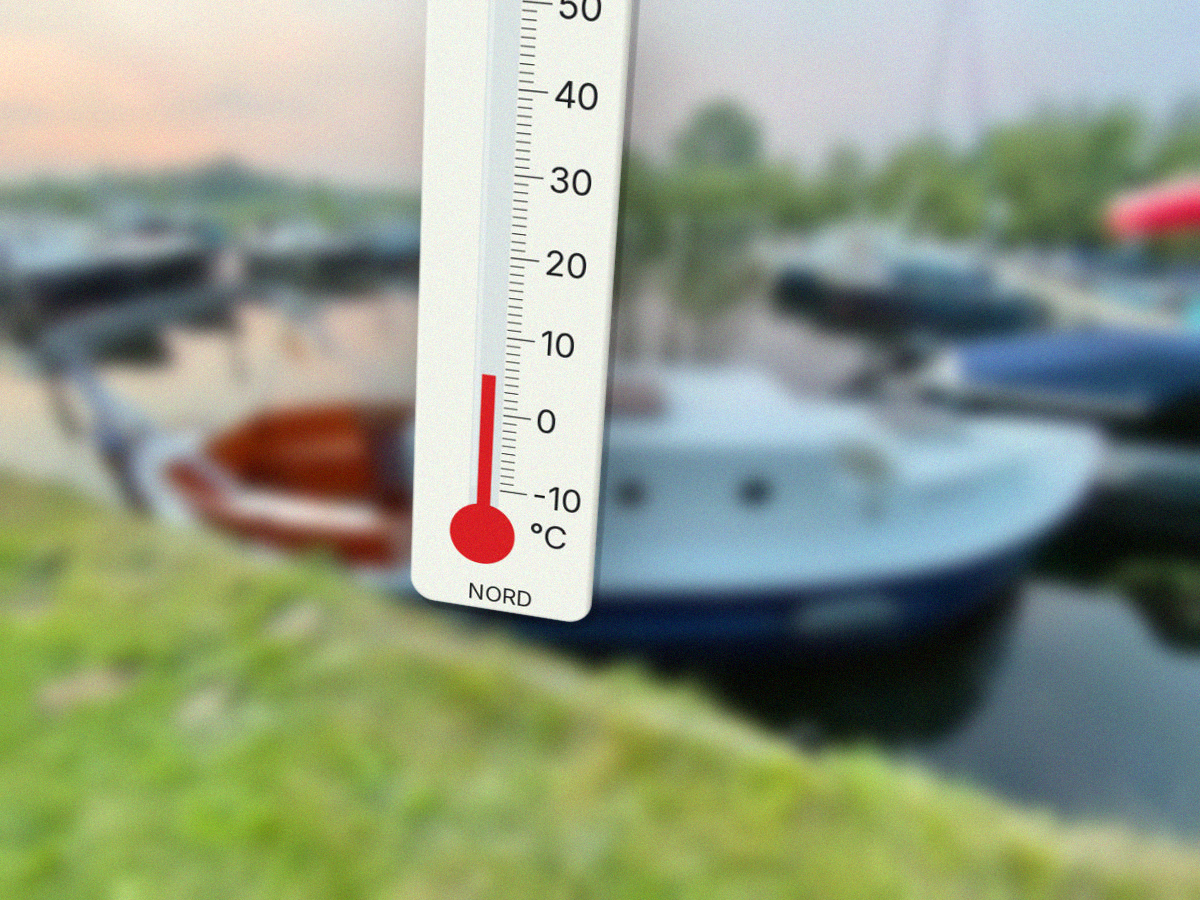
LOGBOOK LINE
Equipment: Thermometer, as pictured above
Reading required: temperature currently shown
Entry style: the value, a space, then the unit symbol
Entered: 5 °C
